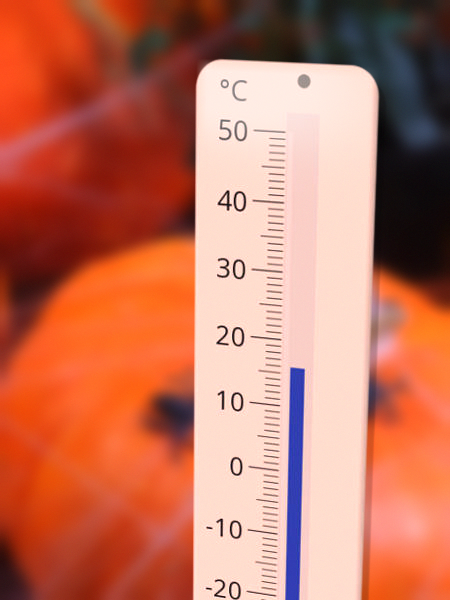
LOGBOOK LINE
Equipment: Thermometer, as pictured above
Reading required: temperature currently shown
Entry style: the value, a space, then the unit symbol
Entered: 16 °C
